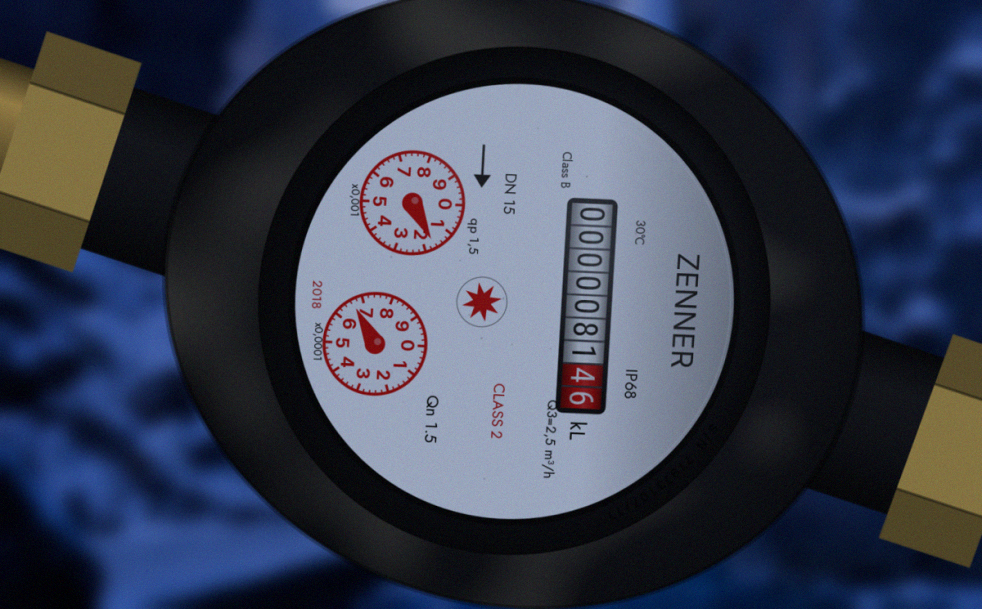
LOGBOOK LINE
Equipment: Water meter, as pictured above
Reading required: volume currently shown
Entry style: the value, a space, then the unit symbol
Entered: 81.4616 kL
